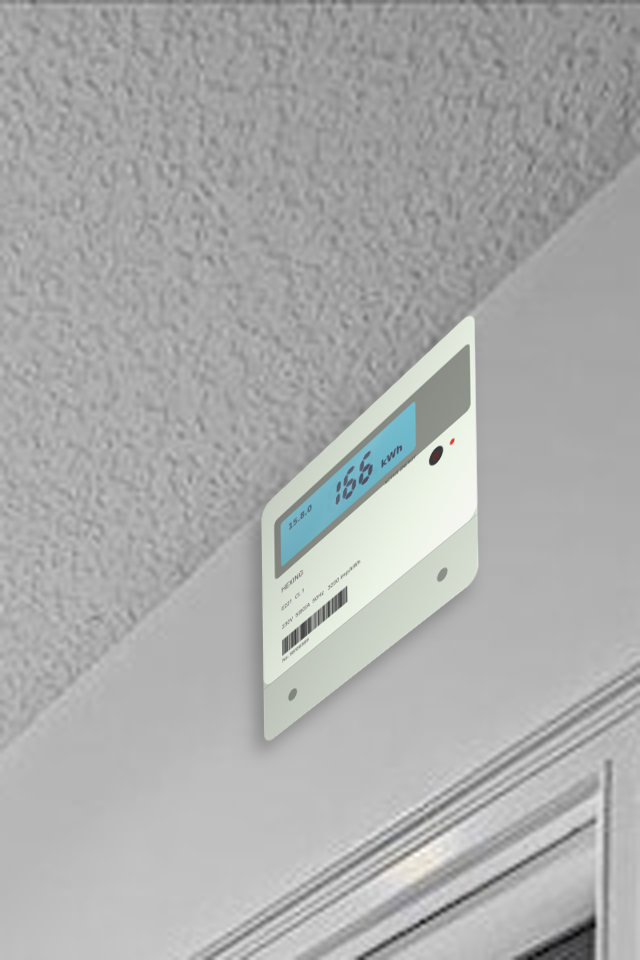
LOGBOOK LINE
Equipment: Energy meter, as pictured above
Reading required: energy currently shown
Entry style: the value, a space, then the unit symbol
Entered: 166 kWh
